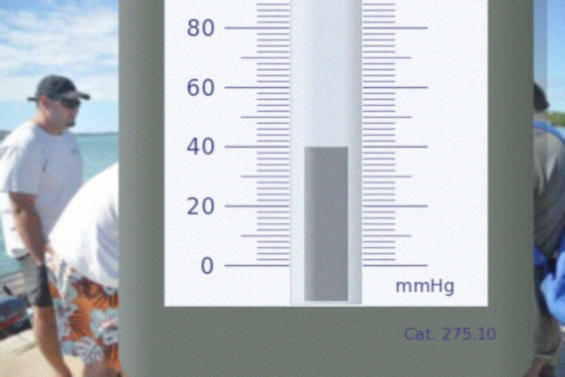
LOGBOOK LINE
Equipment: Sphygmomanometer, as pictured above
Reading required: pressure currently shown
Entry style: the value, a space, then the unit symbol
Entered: 40 mmHg
